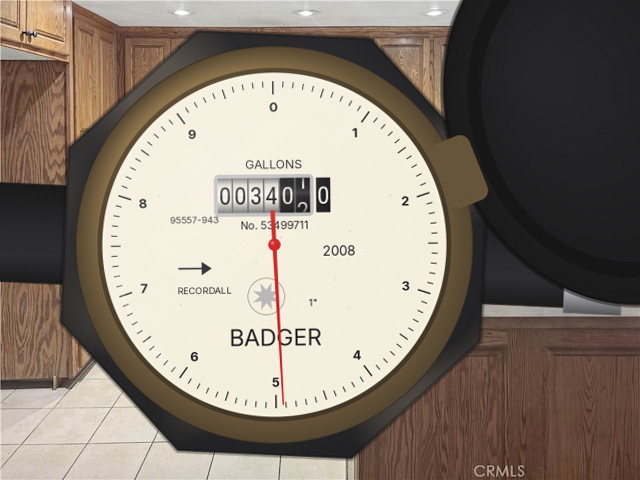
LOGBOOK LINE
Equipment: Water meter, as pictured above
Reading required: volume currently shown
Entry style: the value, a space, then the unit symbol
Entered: 34014.9 gal
